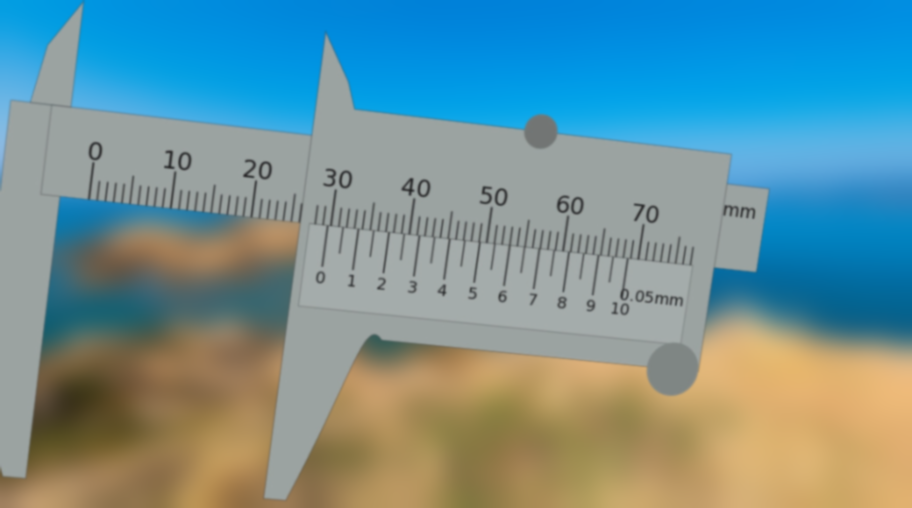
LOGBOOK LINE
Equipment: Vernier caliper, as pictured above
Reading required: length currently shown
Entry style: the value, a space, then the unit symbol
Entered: 29.6 mm
